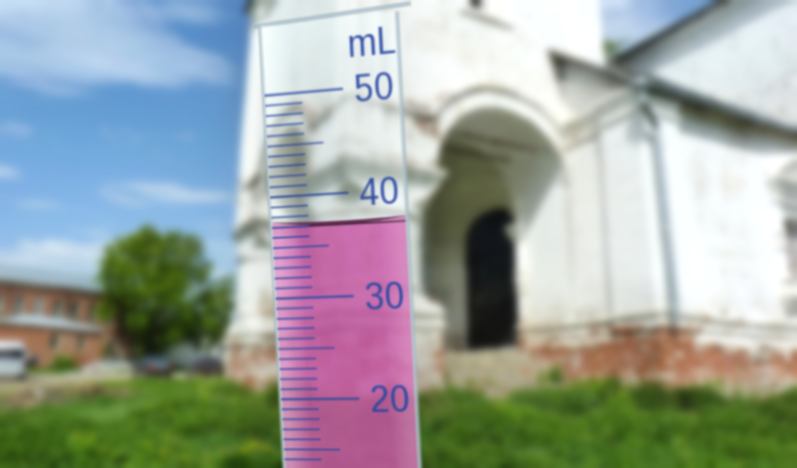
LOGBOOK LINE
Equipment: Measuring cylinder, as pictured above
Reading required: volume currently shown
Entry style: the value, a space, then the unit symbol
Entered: 37 mL
